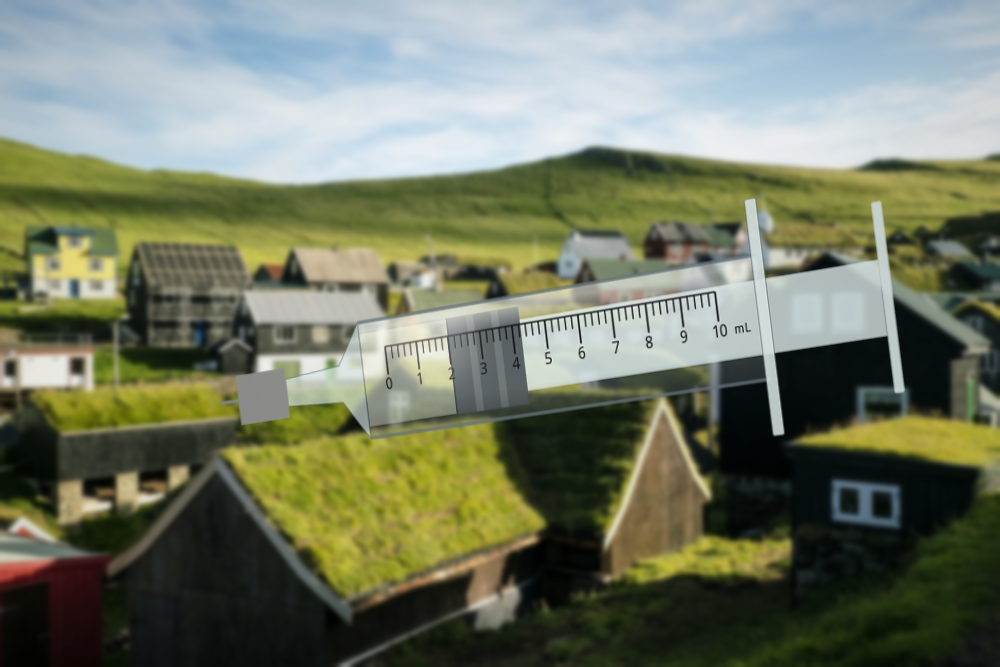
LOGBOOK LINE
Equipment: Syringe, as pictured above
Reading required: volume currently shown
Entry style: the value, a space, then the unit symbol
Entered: 2 mL
